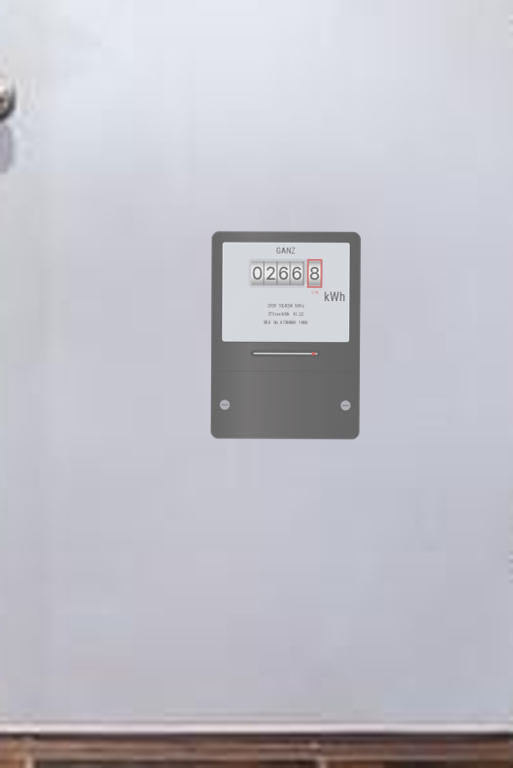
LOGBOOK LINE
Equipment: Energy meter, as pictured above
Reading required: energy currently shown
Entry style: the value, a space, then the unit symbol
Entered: 266.8 kWh
